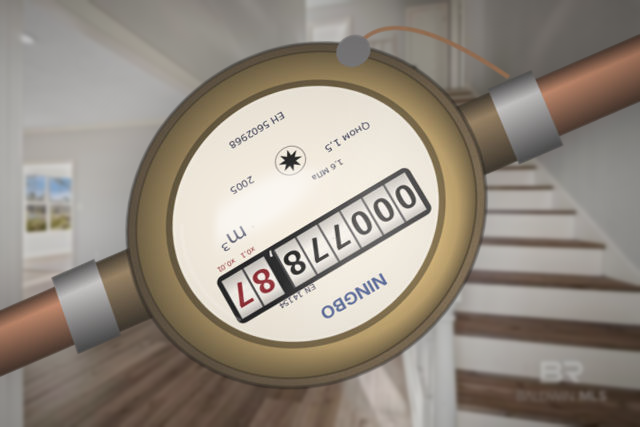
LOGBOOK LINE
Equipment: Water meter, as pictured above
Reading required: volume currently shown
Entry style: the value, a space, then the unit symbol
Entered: 778.87 m³
